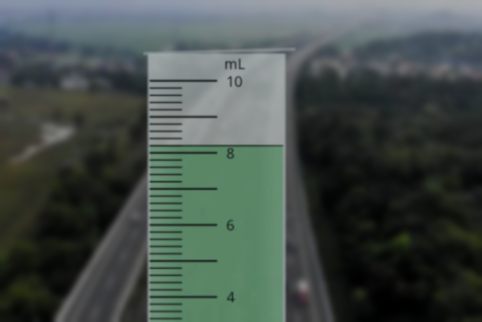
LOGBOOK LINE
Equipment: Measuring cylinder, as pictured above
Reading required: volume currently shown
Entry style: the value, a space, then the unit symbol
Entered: 8.2 mL
